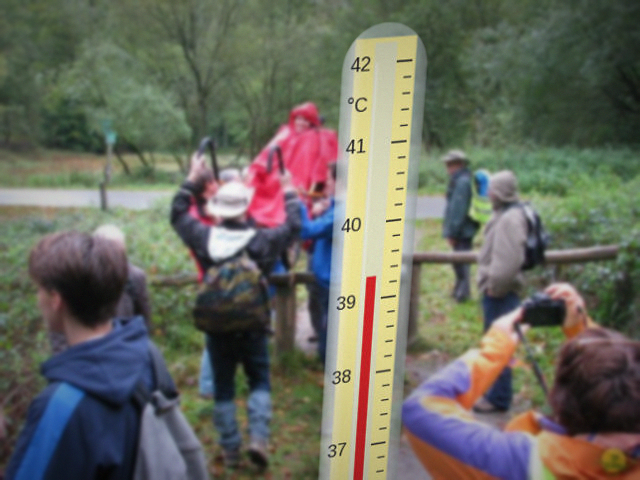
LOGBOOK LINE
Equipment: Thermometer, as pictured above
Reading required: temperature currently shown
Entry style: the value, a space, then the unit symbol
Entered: 39.3 °C
